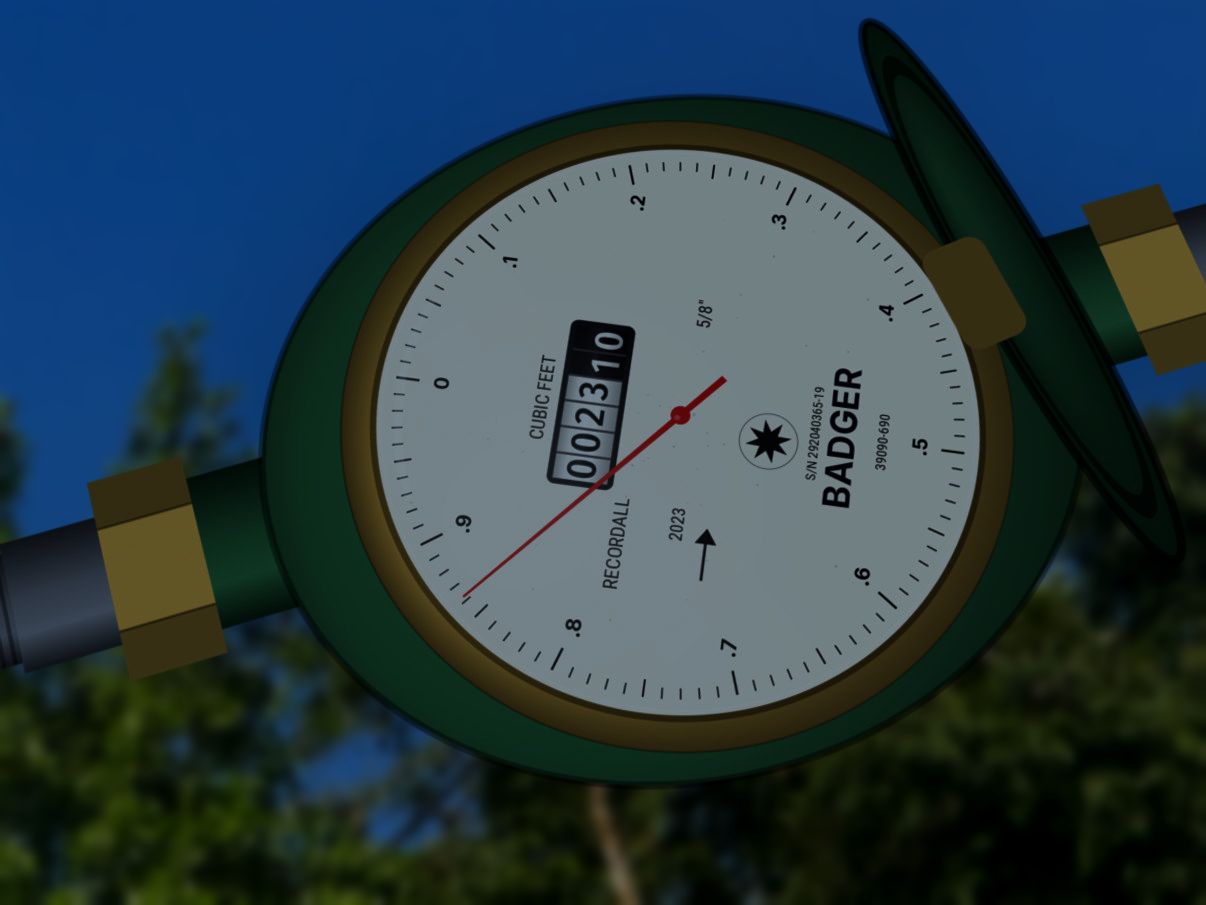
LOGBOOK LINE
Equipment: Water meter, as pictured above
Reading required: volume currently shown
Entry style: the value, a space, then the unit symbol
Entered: 2309.86 ft³
